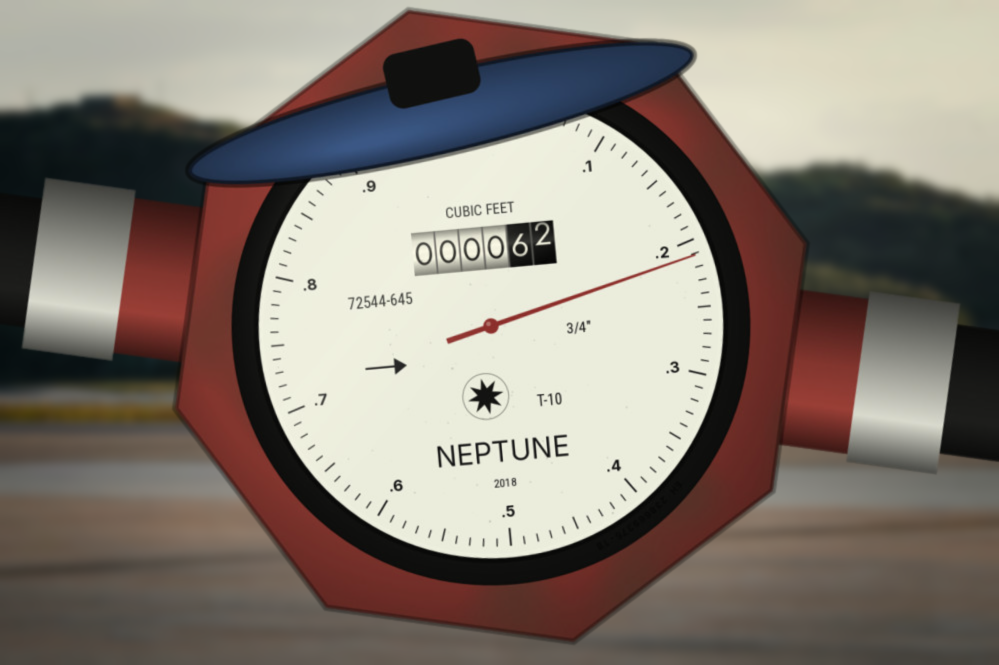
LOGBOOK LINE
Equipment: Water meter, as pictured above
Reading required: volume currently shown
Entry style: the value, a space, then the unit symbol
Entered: 62.21 ft³
